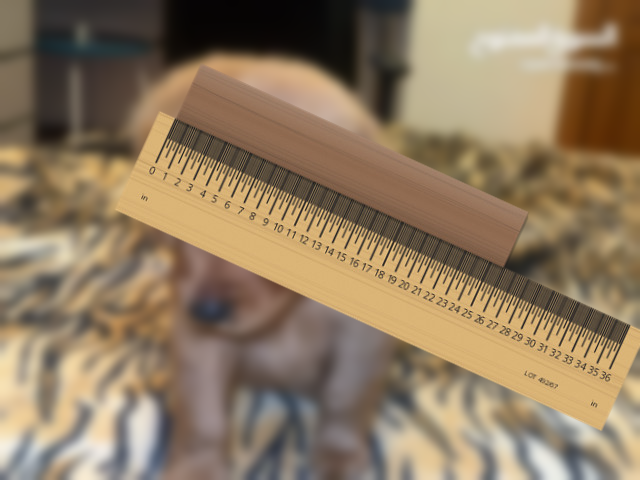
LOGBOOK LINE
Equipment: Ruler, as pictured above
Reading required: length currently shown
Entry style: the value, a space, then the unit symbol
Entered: 26 in
